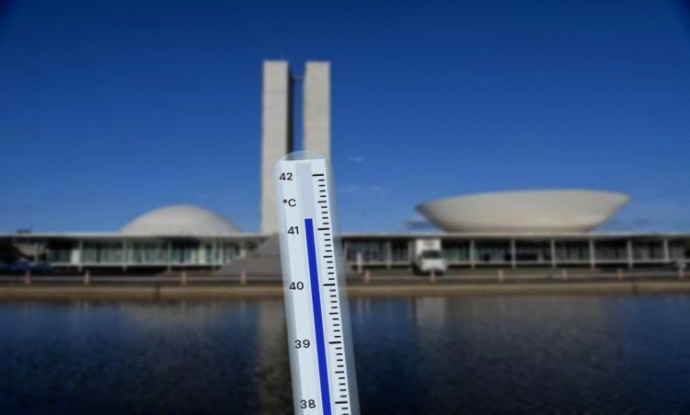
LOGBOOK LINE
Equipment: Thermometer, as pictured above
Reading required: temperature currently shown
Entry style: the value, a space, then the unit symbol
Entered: 41.2 °C
